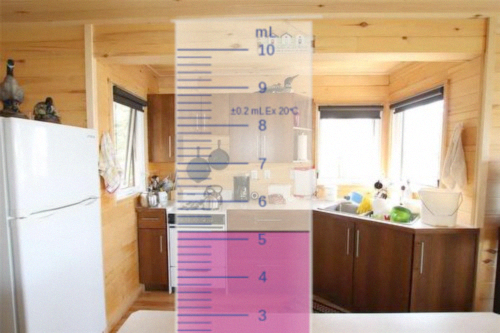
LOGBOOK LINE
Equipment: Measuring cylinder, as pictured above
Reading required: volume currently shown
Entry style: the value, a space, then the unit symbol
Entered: 5.2 mL
